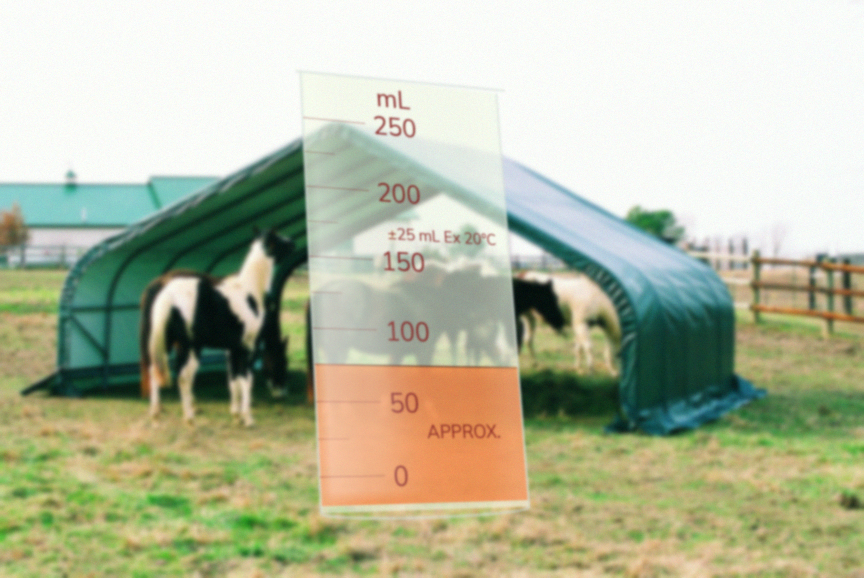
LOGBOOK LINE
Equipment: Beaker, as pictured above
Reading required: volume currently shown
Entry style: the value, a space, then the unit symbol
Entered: 75 mL
